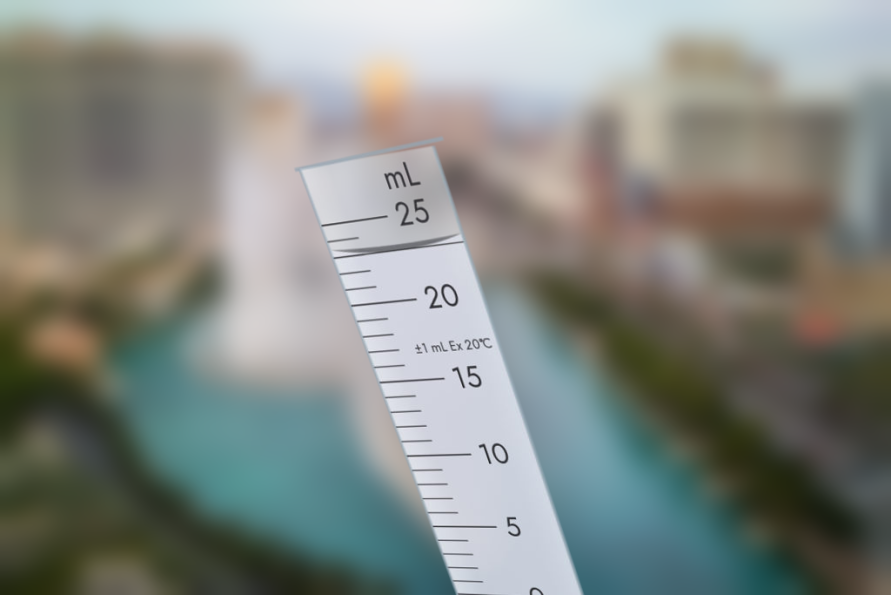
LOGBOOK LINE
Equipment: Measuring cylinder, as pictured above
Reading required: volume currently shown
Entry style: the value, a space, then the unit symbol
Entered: 23 mL
